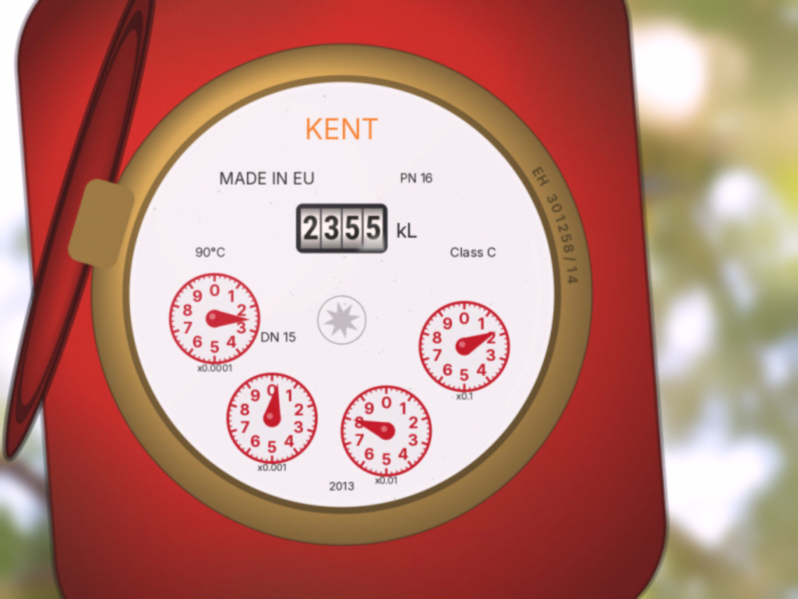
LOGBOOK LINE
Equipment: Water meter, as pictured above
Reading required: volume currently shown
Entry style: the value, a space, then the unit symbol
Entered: 2355.1802 kL
